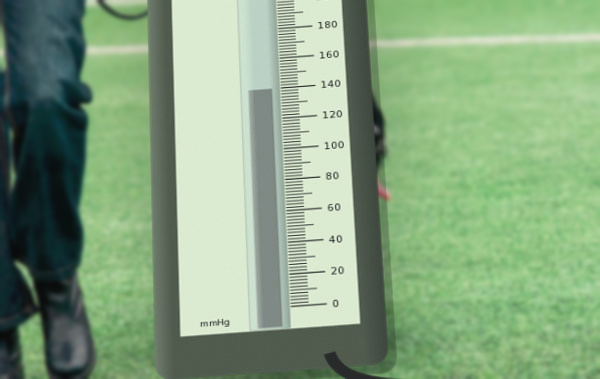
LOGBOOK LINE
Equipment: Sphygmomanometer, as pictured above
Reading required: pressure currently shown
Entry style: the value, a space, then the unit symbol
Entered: 140 mmHg
